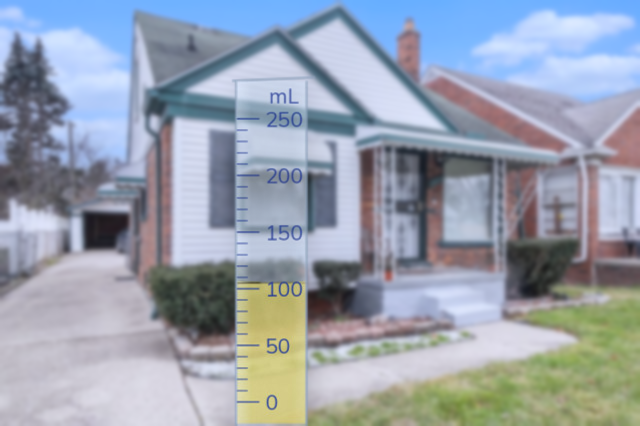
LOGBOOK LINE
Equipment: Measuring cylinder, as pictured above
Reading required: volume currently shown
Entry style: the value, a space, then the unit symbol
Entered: 105 mL
